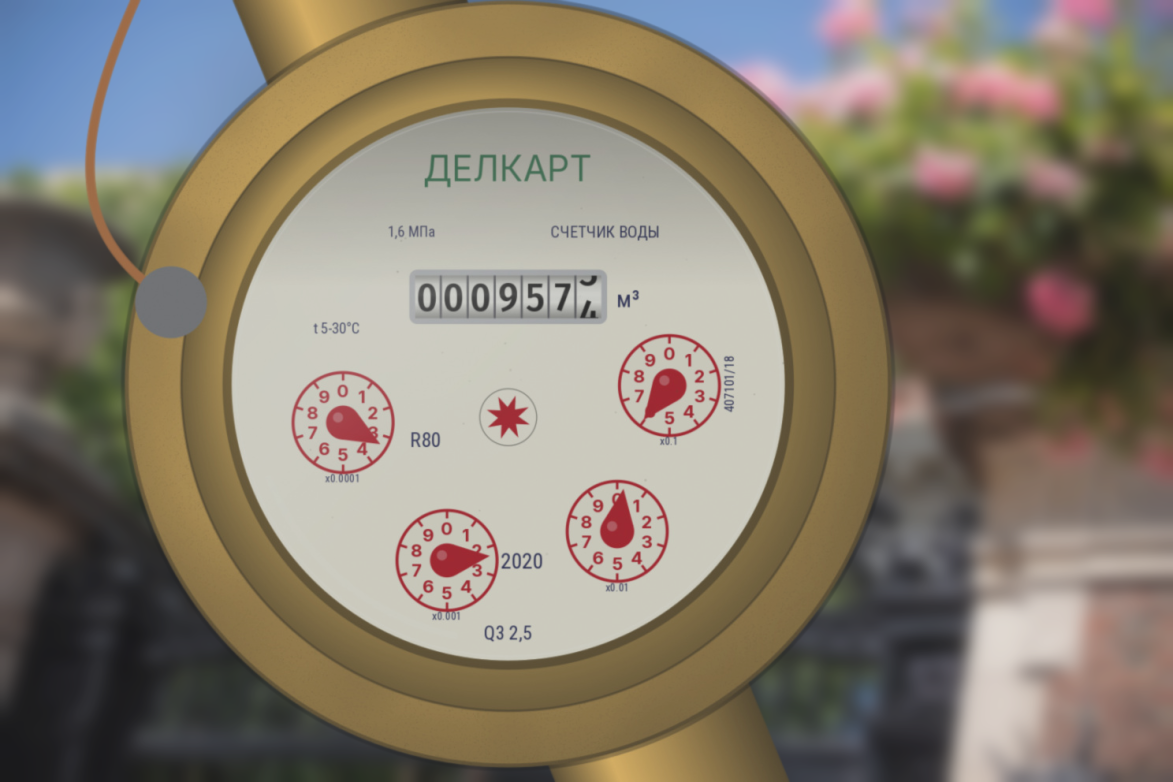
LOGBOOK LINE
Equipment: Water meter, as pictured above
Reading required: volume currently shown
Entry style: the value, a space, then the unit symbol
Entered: 9573.6023 m³
